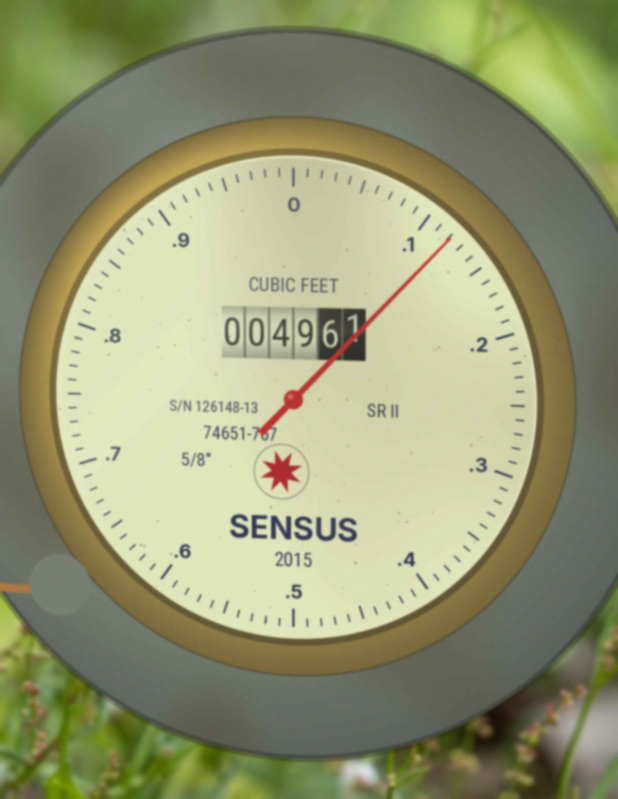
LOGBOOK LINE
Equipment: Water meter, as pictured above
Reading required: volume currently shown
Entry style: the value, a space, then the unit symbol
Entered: 4961.12 ft³
